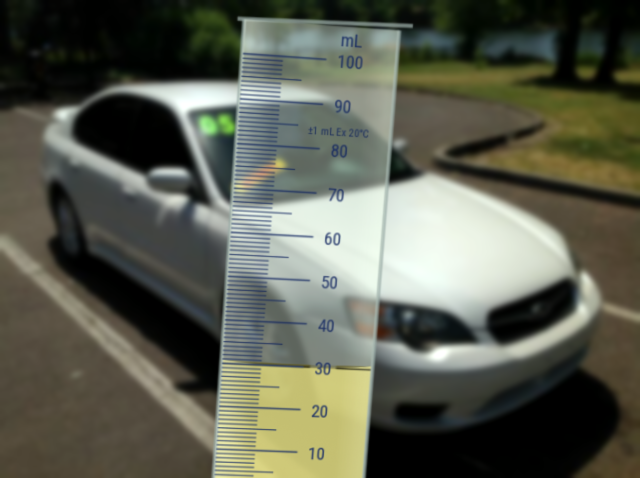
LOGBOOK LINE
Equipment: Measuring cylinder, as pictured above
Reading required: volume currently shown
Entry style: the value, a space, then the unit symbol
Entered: 30 mL
